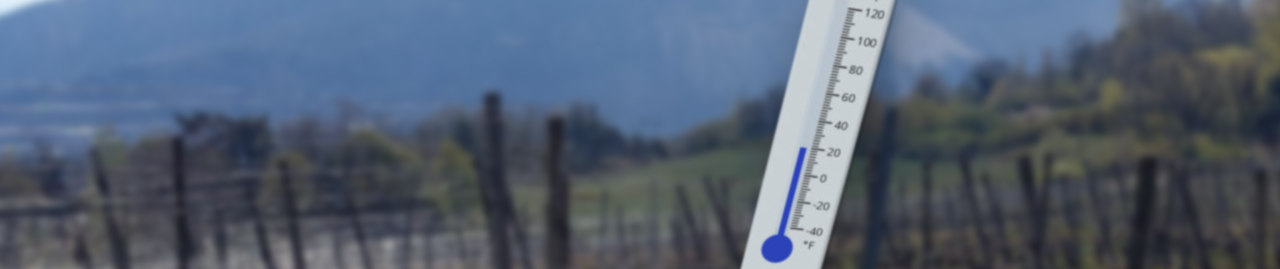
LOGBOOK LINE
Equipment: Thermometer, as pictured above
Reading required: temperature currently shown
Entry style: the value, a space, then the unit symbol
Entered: 20 °F
